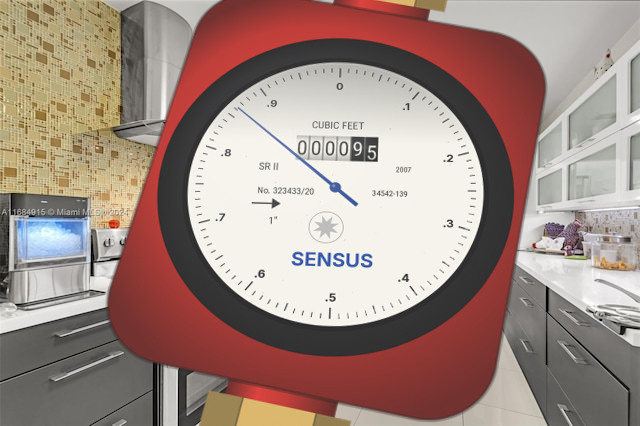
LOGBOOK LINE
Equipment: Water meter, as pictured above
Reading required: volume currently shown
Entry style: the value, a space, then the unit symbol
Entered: 94.86 ft³
